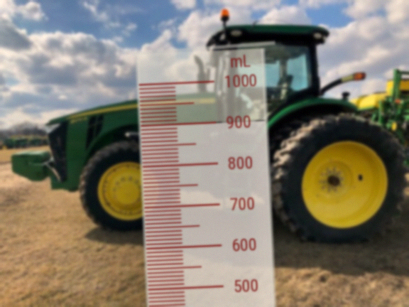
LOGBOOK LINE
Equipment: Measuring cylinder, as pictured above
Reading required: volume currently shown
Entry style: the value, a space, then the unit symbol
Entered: 900 mL
